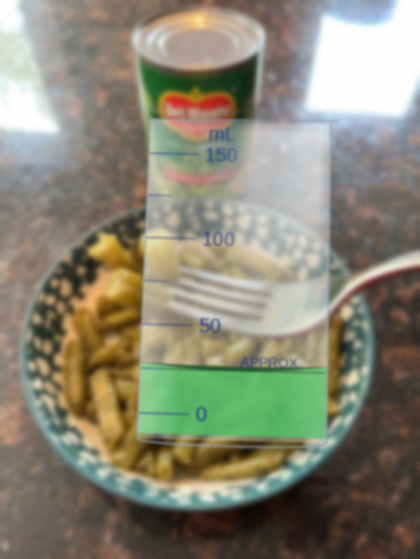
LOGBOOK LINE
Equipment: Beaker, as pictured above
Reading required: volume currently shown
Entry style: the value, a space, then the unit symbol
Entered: 25 mL
